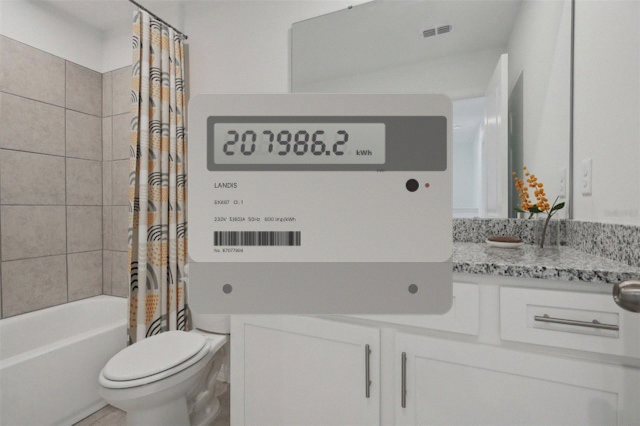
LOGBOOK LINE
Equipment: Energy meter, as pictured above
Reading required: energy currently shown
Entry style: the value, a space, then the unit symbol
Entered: 207986.2 kWh
